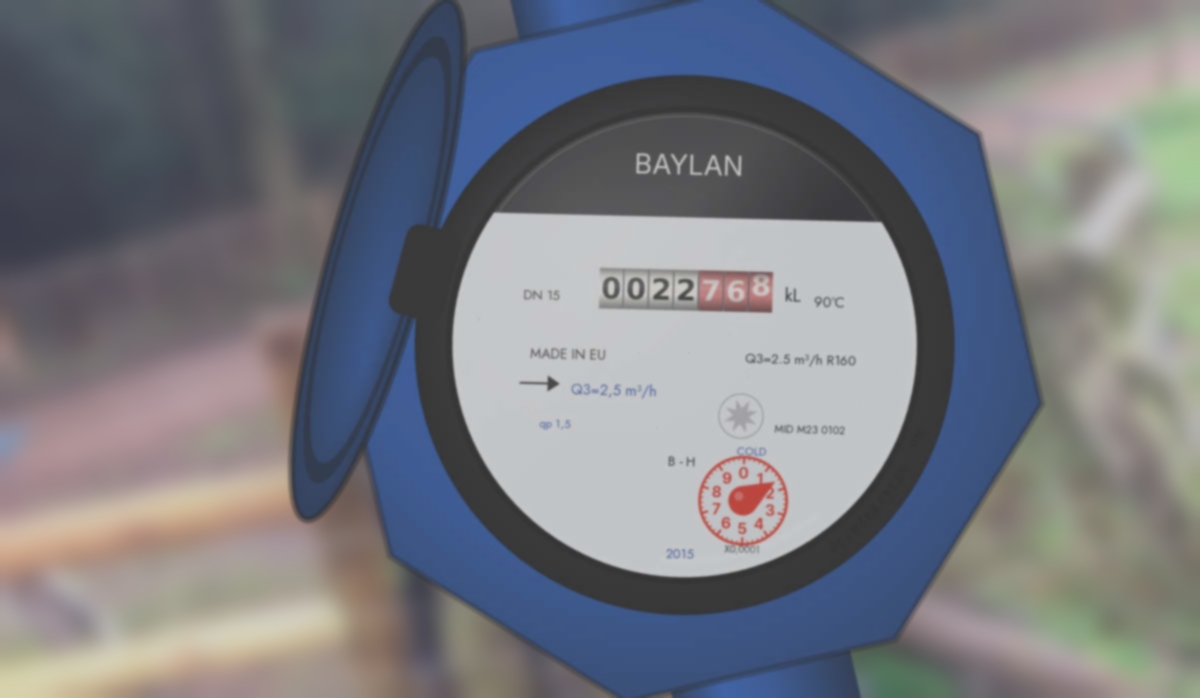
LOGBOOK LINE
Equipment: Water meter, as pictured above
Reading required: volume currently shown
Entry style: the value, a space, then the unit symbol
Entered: 22.7681 kL
